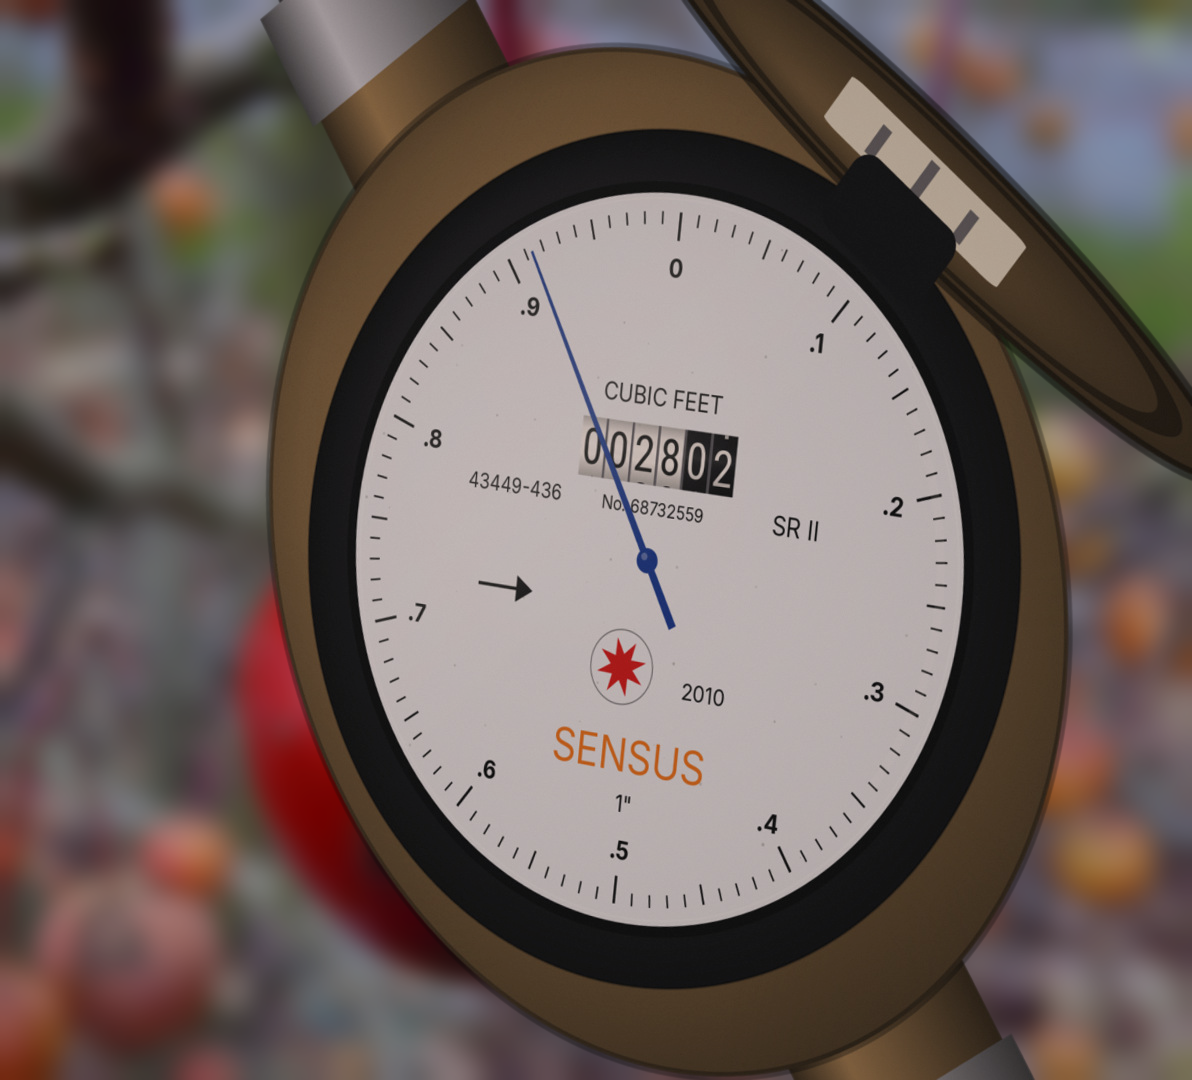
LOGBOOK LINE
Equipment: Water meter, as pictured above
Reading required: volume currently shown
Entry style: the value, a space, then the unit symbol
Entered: 2801.91 ft³
